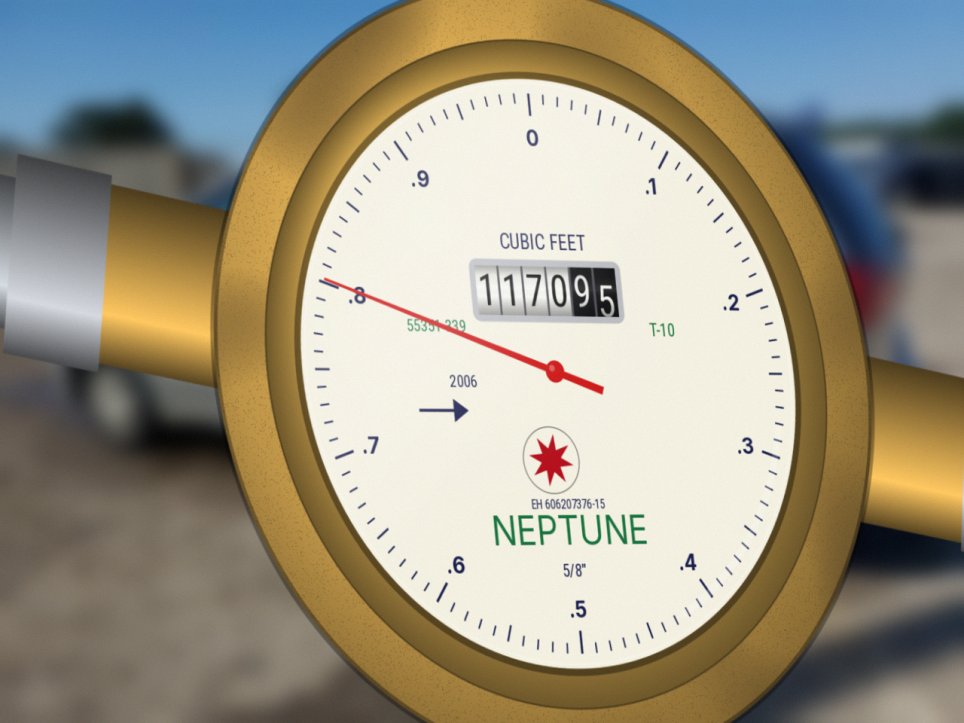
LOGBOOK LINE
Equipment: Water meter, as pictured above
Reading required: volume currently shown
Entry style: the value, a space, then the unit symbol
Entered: 117094.80 ft³
